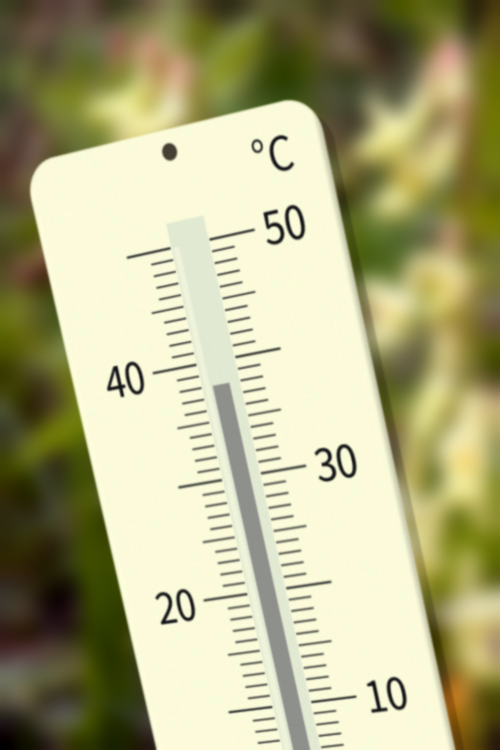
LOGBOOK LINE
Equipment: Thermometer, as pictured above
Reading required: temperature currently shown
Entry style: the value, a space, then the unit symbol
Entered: 38 °C
